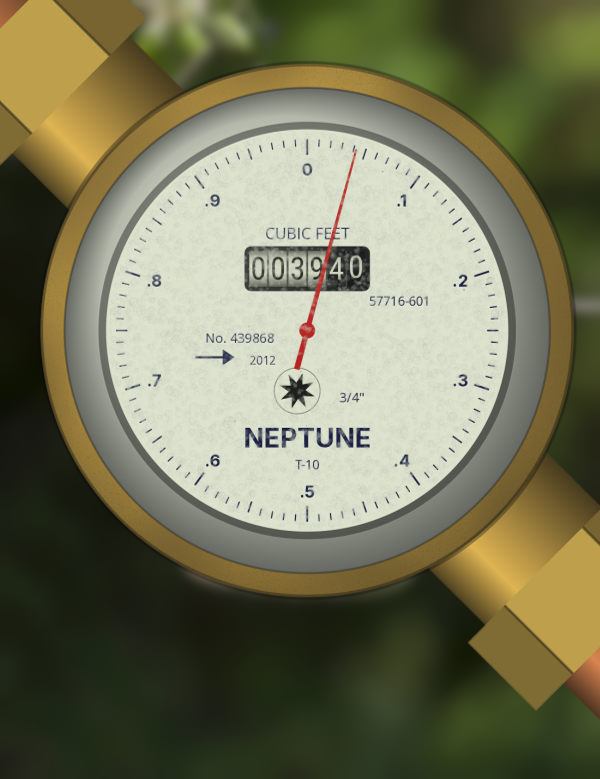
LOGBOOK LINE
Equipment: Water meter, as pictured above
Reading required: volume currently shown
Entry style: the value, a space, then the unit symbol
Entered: 3940.04 ft³
